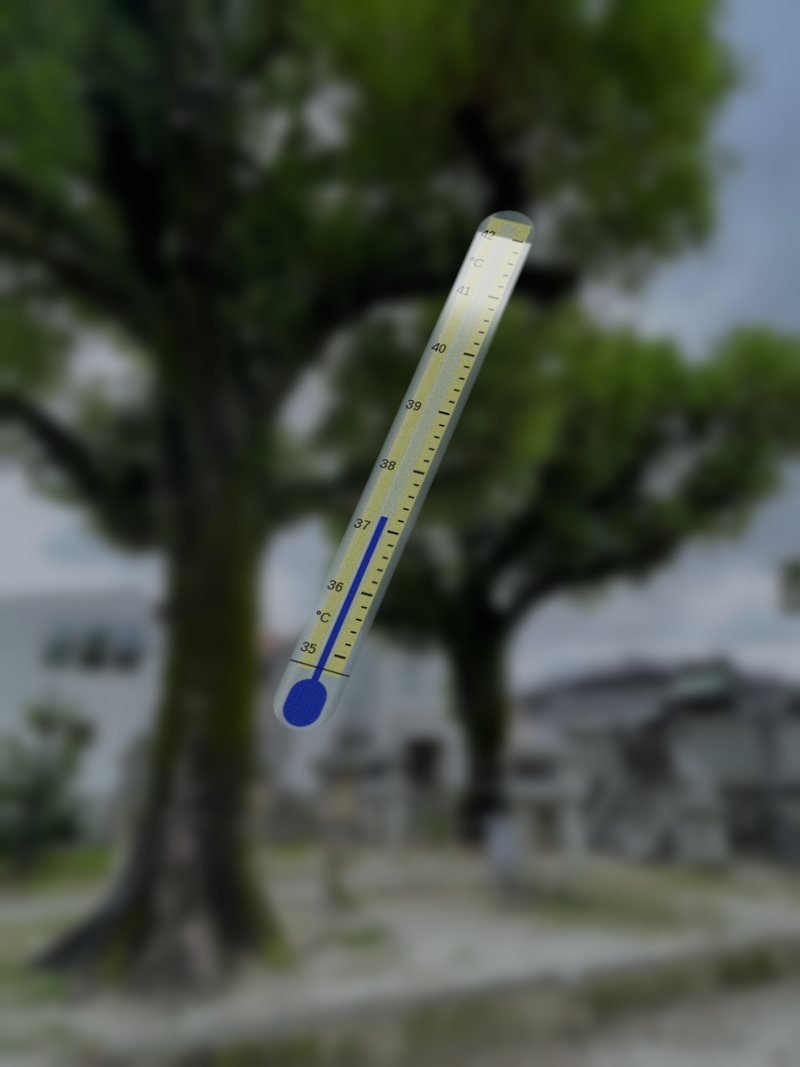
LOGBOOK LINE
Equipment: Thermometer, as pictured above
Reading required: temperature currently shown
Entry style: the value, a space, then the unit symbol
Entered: 37.2 °C
